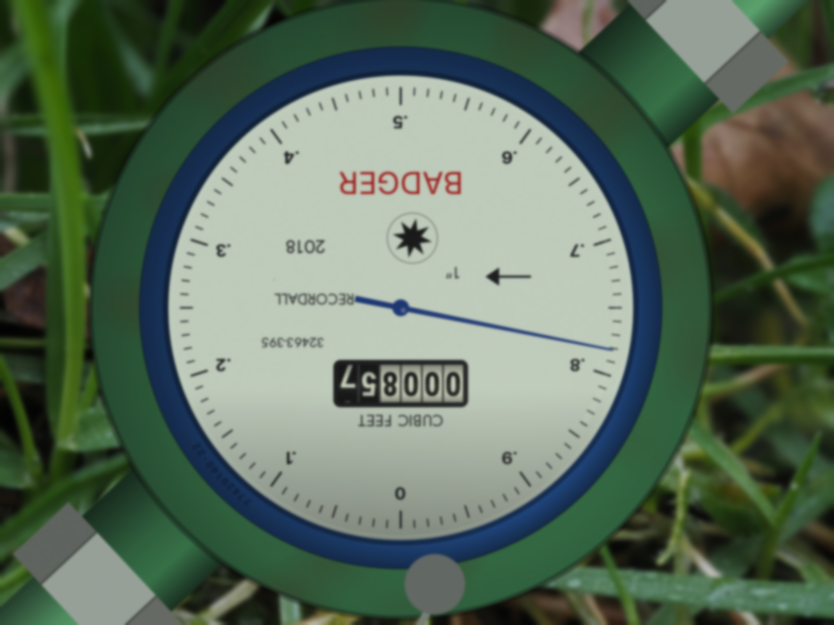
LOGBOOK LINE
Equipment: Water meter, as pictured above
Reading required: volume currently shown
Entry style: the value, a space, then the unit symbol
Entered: 856.78 ft³
